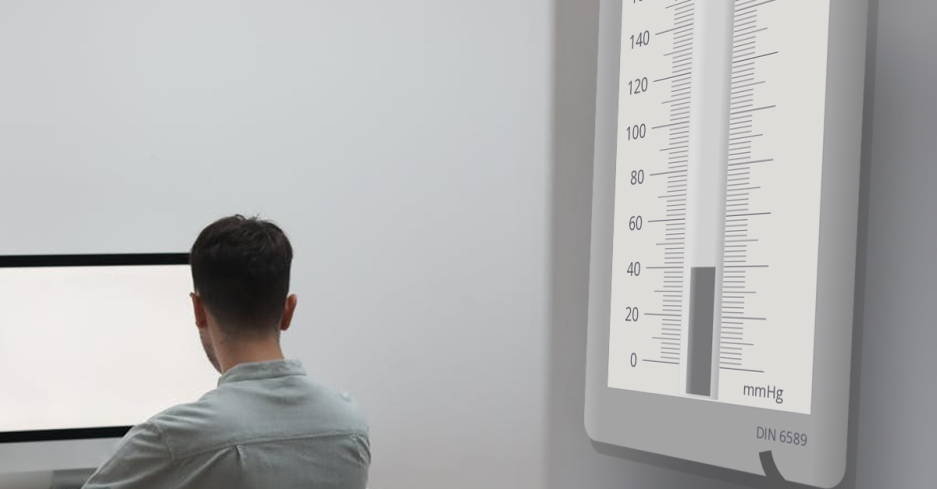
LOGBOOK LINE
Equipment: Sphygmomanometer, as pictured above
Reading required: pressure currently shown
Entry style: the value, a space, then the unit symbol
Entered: 40 mmHg
